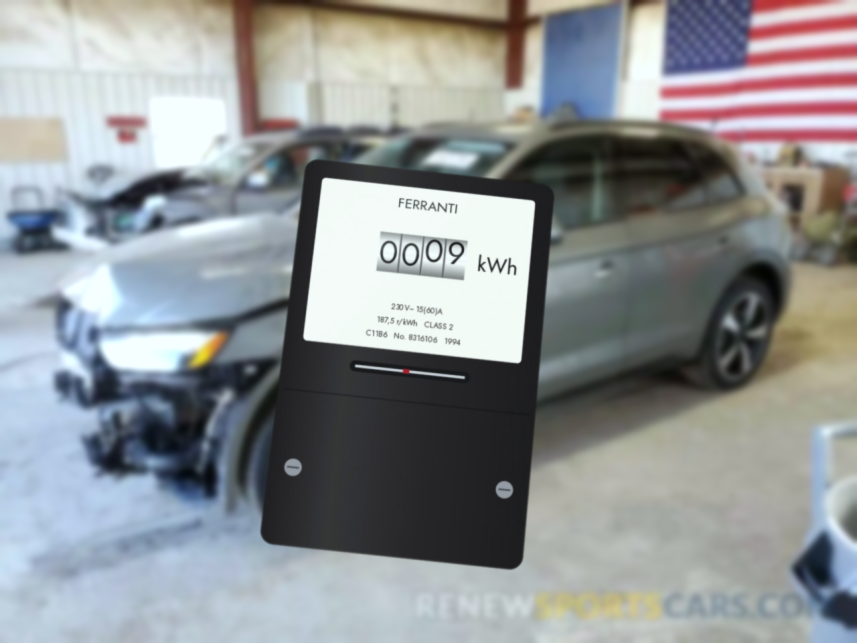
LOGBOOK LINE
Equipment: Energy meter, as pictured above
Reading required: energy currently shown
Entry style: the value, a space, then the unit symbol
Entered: 9 kWh
